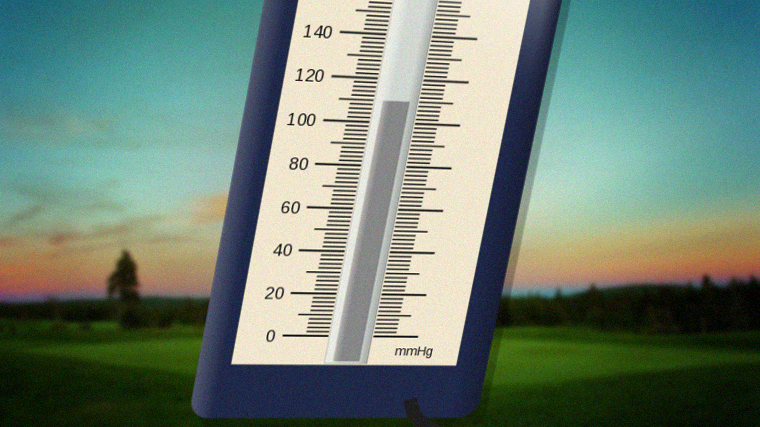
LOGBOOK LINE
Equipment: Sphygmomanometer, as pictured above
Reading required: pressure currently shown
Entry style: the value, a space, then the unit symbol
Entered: 110 mmHg
